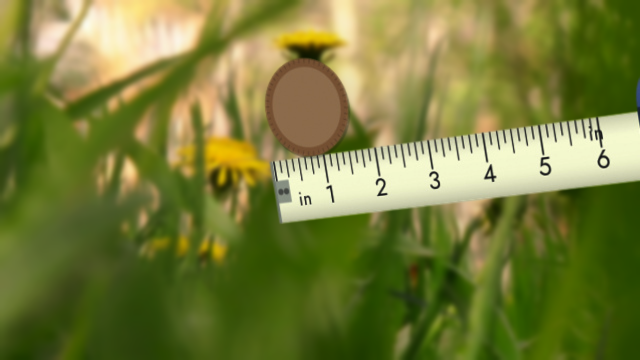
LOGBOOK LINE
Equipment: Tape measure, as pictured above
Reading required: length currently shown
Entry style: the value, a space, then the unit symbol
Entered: 1.625 in
